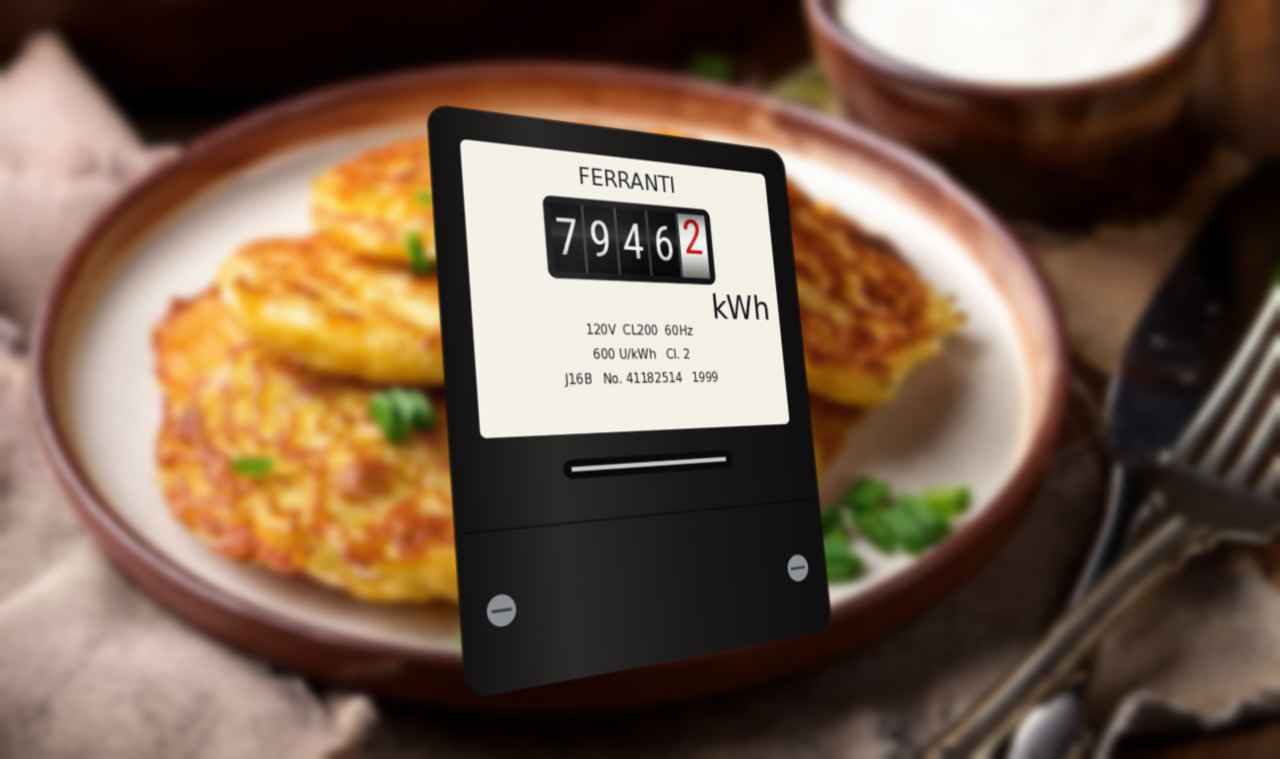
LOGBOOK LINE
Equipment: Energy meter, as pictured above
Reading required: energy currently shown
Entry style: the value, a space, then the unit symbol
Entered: 7946.2 kWh
